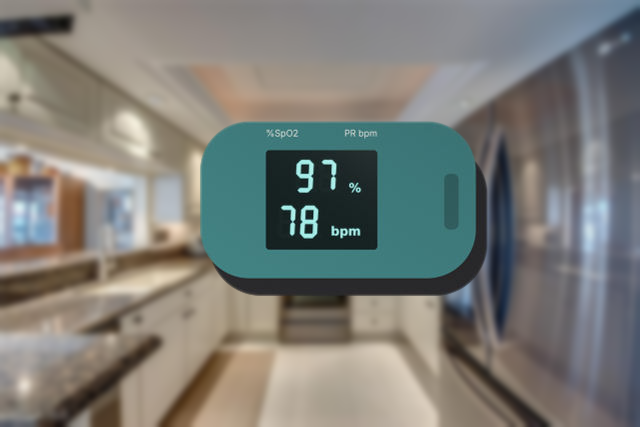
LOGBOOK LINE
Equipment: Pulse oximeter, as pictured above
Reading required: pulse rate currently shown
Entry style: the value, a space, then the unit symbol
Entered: 78 bpm
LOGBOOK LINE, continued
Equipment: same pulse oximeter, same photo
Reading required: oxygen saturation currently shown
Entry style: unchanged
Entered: 97 %
